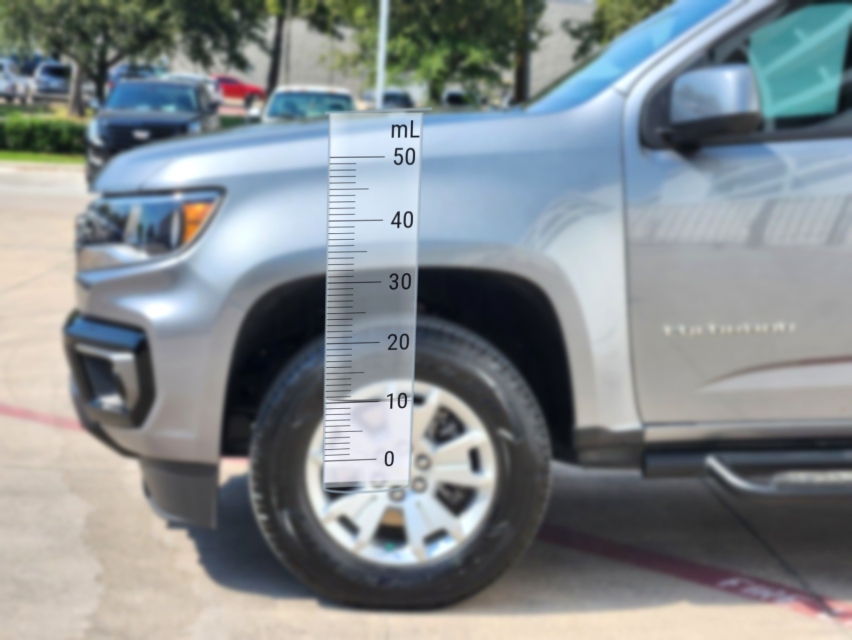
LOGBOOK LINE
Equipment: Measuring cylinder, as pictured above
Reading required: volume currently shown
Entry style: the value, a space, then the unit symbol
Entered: 10 mL
